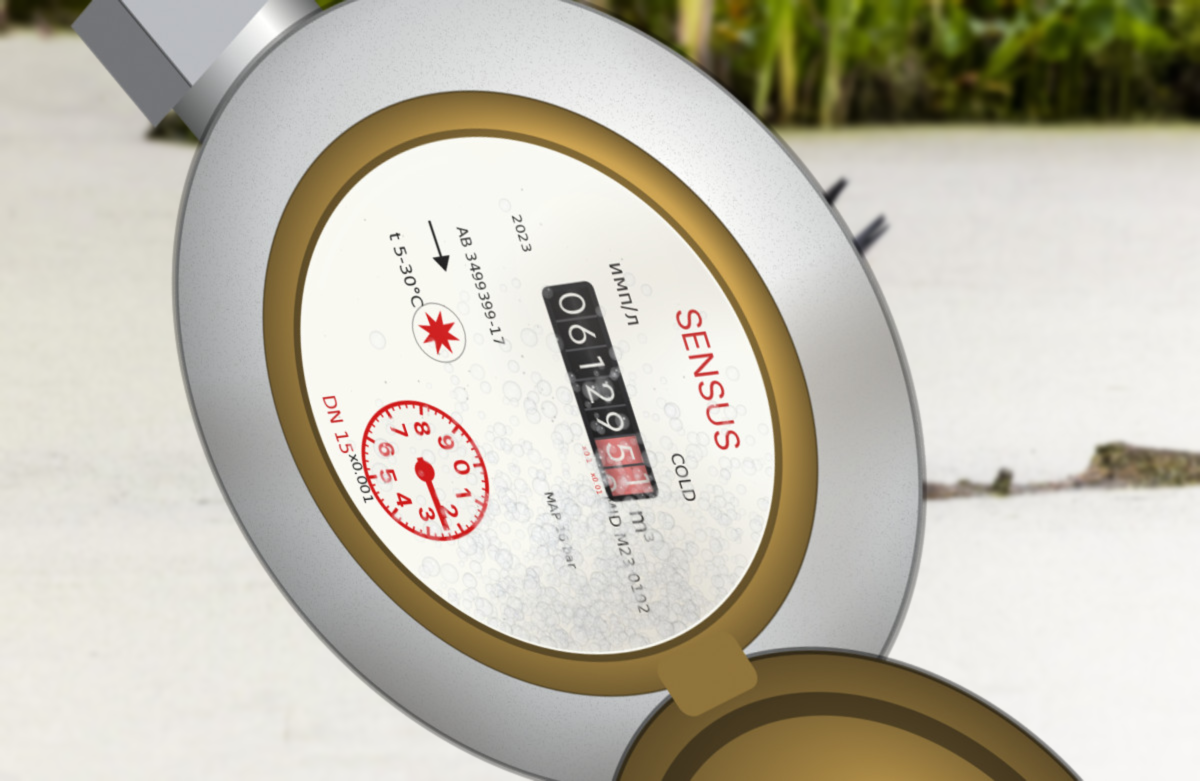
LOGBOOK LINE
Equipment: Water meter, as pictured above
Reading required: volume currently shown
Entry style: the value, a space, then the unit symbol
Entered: 6129.512 m³
